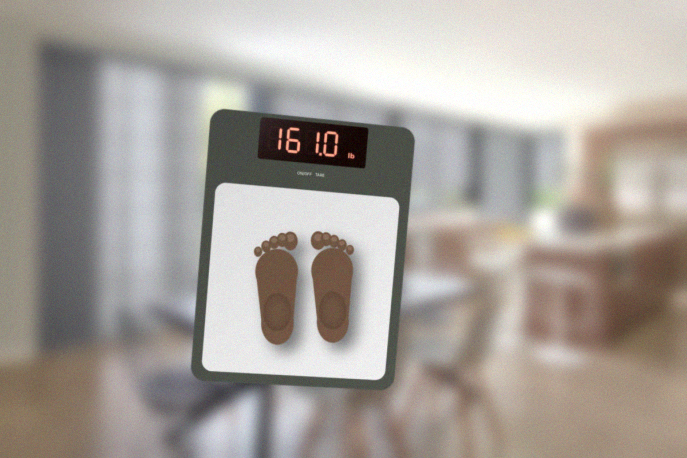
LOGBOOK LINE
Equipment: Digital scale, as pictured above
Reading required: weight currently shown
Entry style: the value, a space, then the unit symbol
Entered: 161.0 lb
